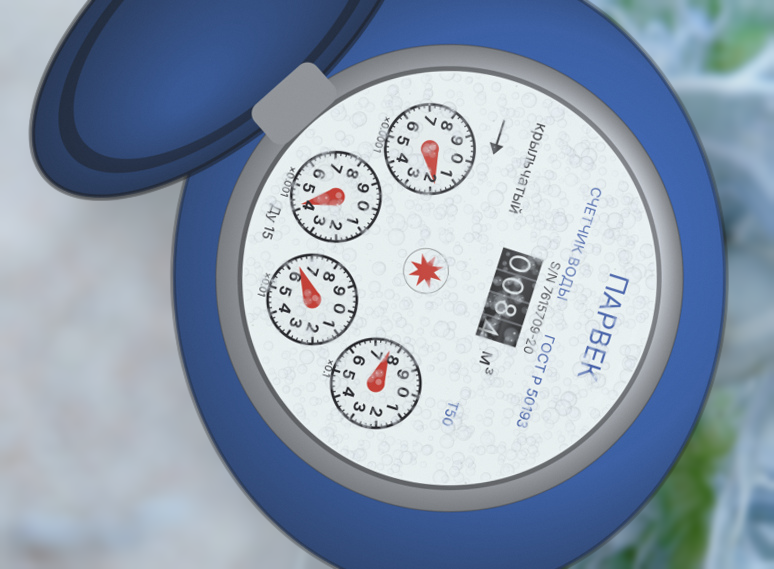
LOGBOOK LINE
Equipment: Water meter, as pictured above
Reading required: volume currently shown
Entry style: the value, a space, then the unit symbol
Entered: 83.7641 m³
